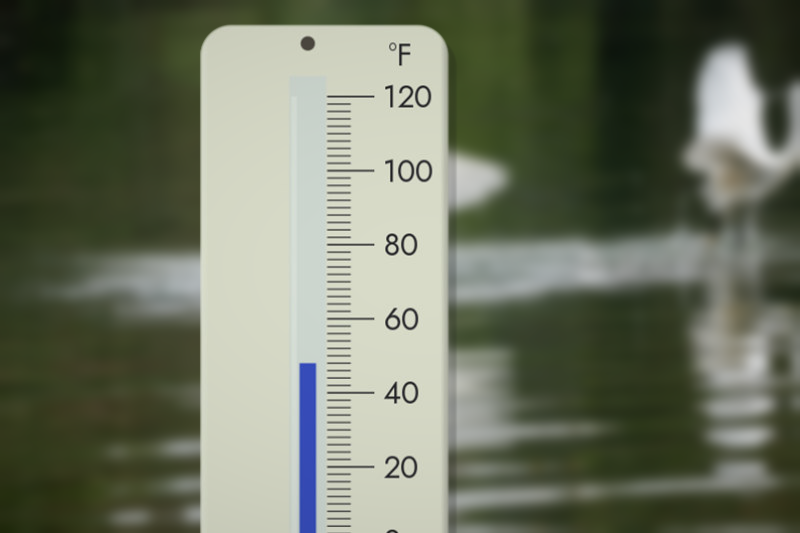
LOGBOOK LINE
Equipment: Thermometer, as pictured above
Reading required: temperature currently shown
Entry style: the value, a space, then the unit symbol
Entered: 48 °F
